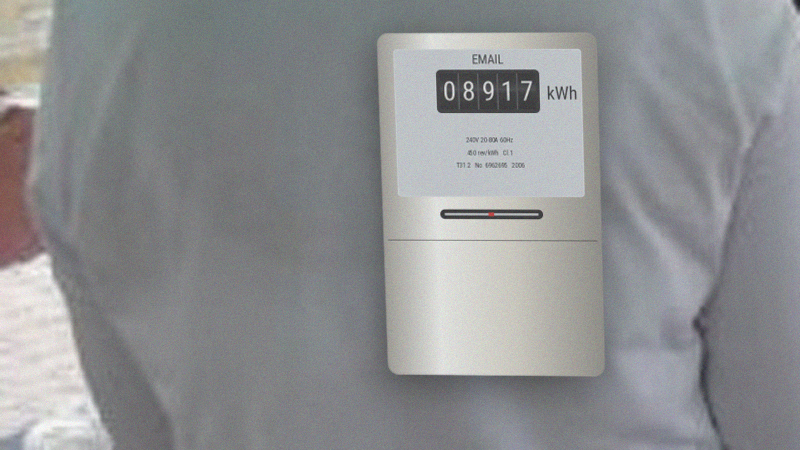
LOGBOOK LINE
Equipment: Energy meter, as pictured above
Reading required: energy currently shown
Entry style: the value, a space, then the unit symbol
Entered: 8917 kWh
